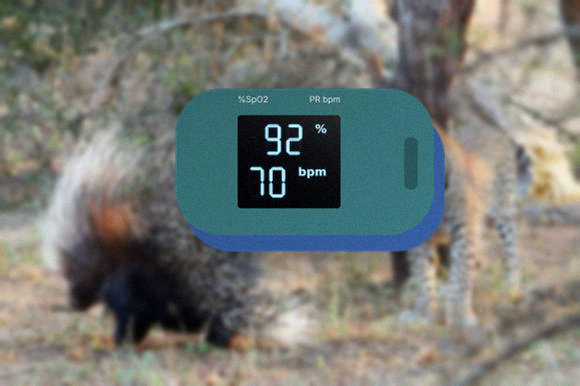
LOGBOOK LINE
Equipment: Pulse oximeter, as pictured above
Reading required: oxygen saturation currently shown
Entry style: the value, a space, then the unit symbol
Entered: 92 %
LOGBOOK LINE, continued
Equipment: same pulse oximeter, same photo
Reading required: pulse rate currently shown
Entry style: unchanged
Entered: 70 bpm
